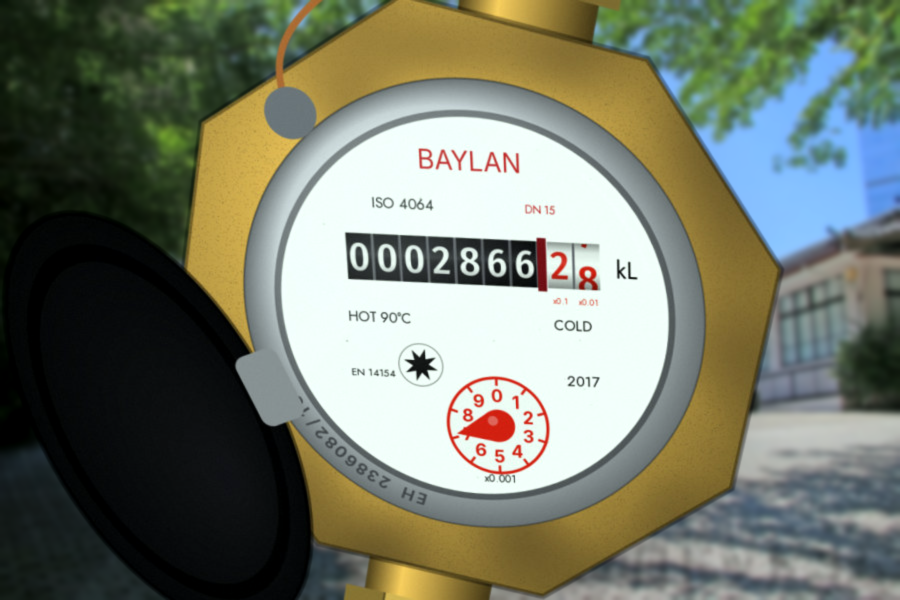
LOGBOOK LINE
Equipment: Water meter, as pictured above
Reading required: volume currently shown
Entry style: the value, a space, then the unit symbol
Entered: 2866.277 kL
